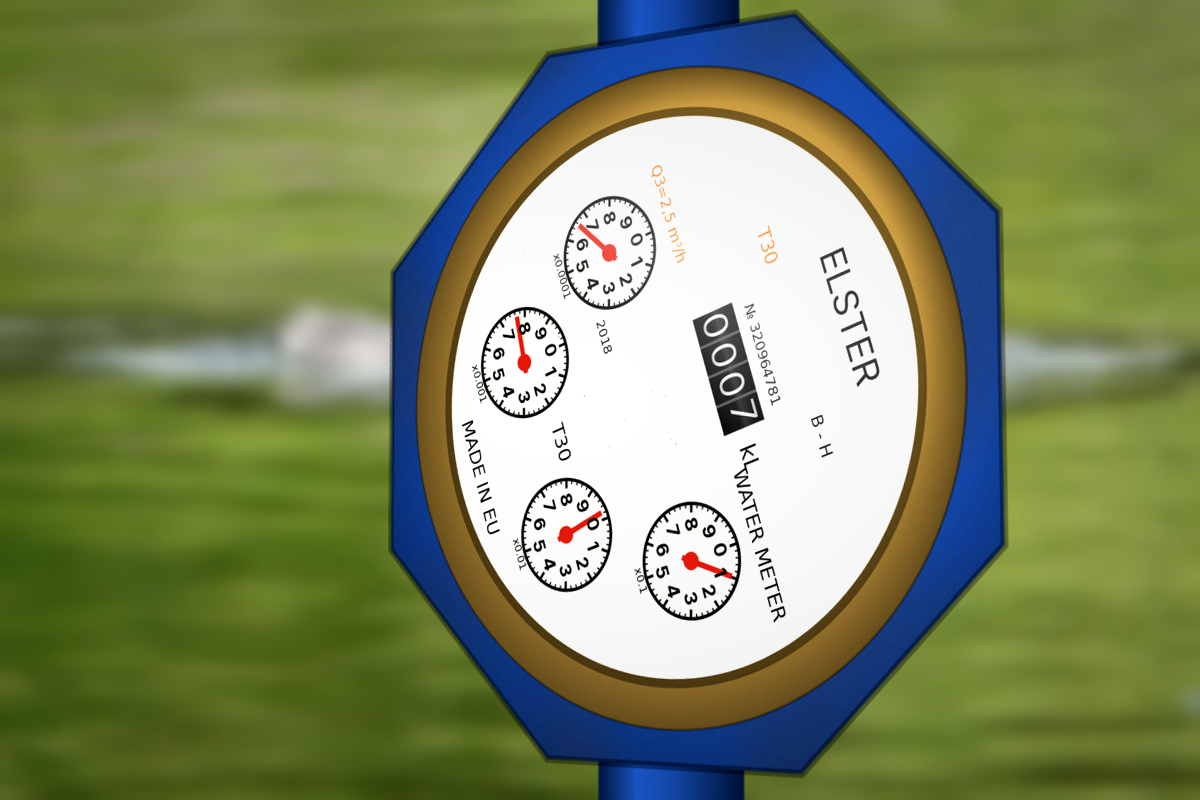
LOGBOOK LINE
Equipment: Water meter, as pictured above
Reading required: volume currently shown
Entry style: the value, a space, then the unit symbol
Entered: 7.0976 kL
